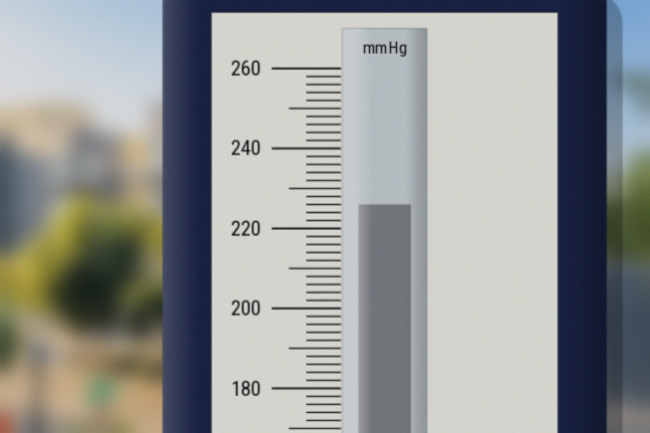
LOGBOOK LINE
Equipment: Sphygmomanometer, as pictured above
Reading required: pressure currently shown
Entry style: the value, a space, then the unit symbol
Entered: 226 mmHg
